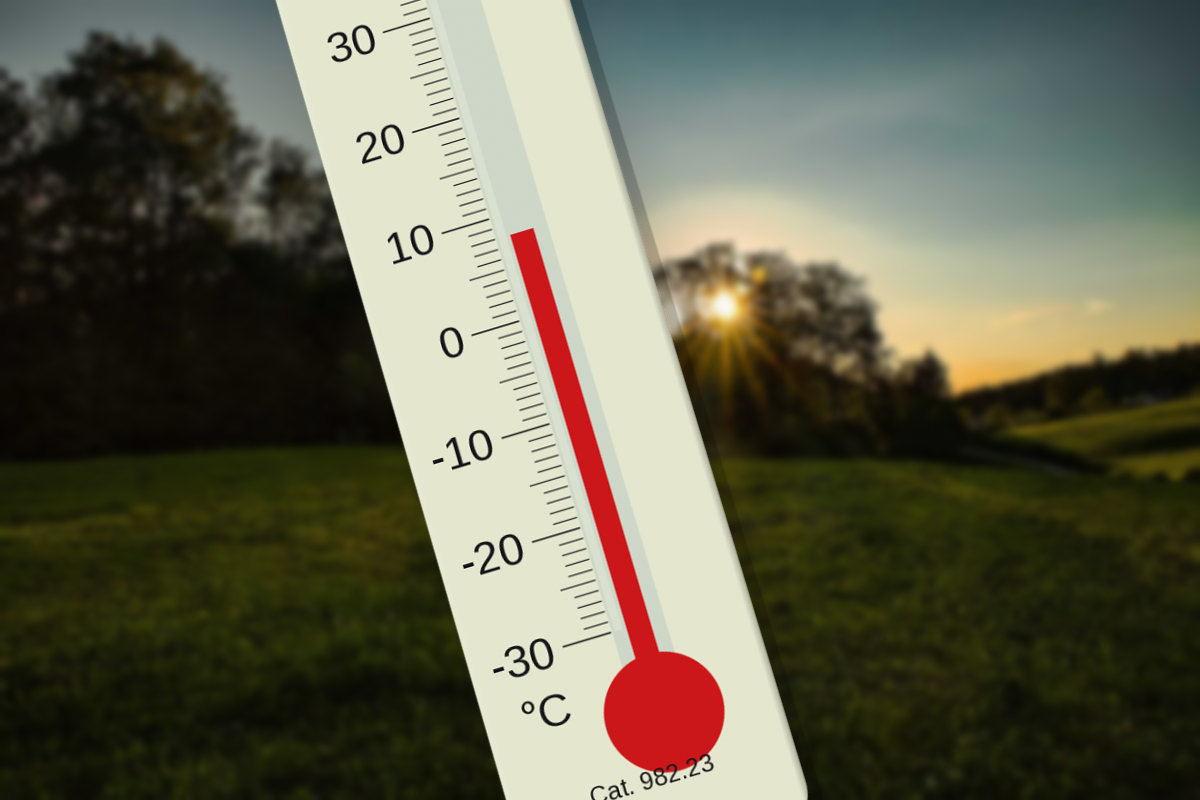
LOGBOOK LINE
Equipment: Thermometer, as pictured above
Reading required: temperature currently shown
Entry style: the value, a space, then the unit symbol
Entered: 8 °C
